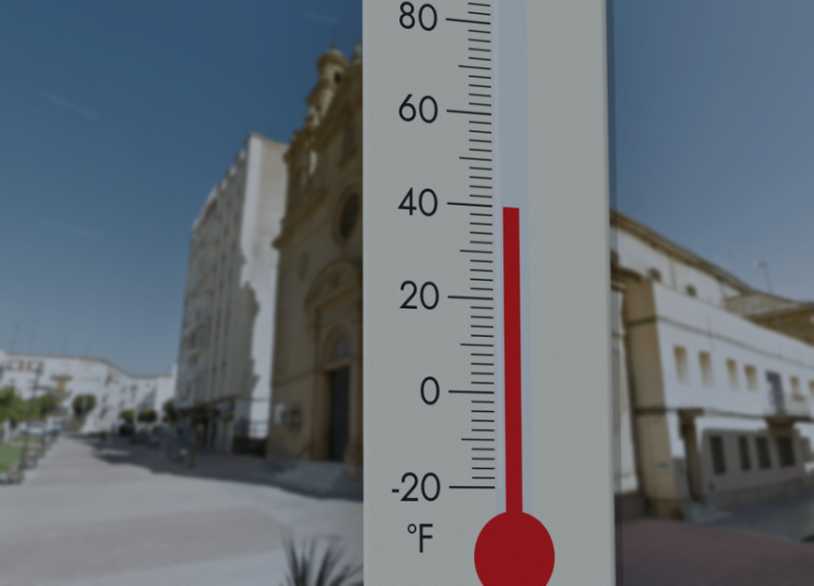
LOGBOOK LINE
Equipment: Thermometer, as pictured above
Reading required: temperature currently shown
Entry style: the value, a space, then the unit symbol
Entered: 40 °F
